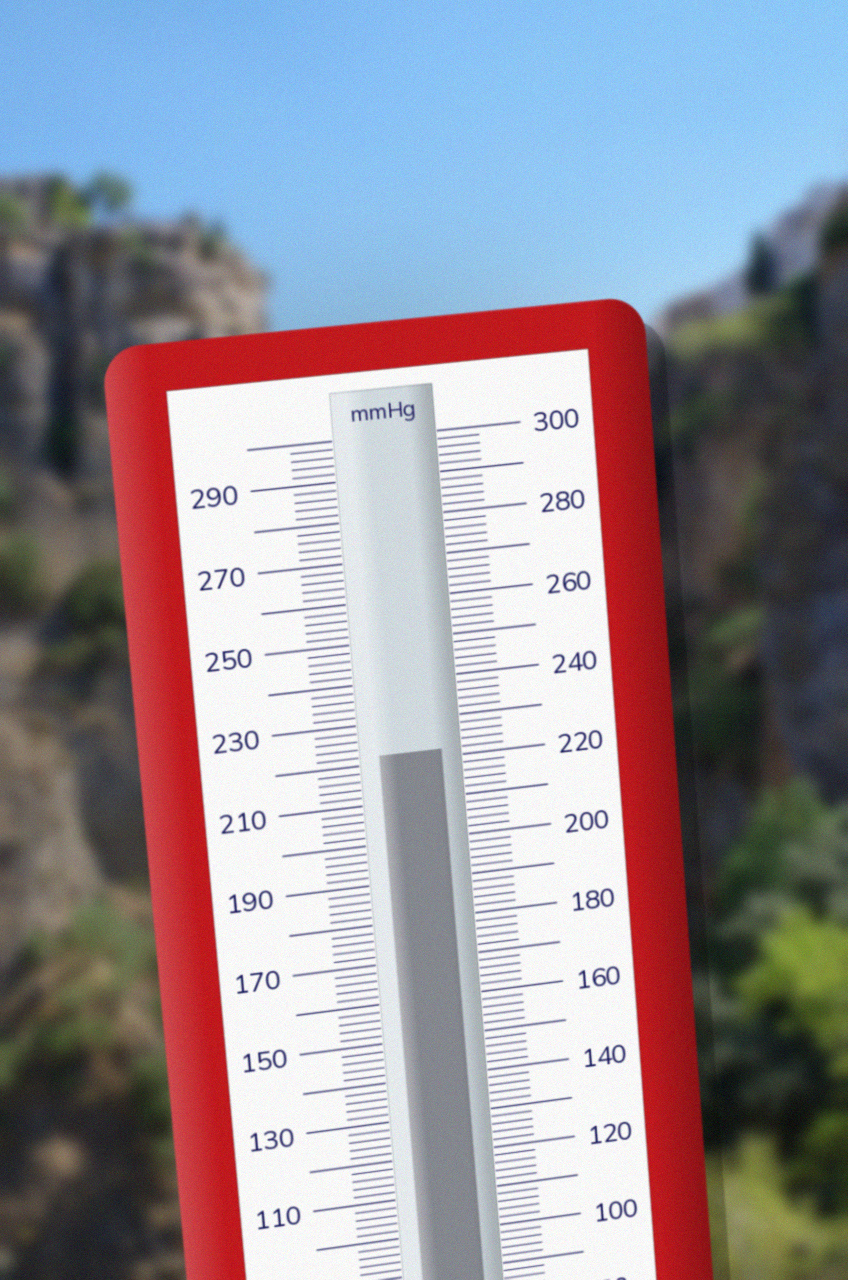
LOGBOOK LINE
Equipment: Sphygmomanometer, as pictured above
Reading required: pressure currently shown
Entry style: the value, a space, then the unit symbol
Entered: 222 mmHg
